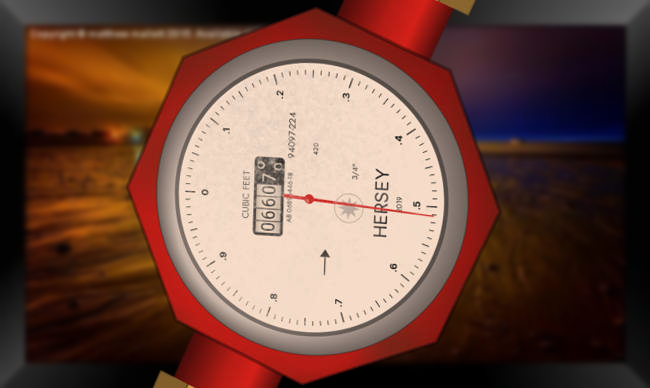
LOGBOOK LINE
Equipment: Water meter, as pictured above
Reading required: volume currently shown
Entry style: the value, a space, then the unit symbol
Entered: 66078.51 ft³
